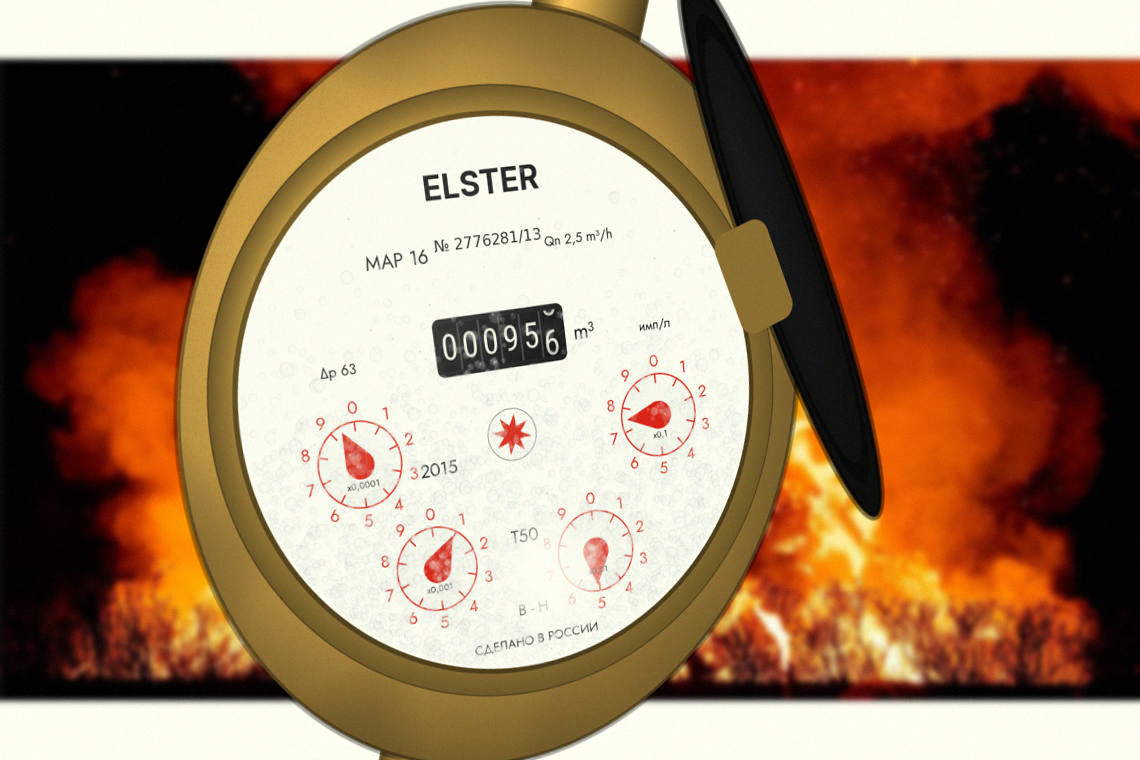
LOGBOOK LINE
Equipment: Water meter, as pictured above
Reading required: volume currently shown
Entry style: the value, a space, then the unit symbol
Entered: 955.7509 m³
